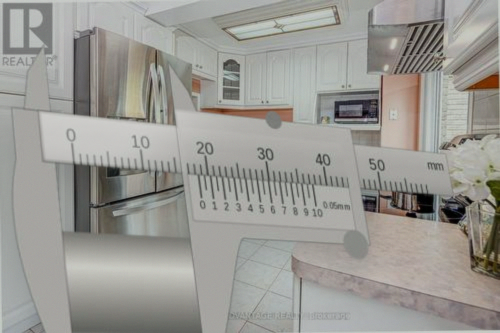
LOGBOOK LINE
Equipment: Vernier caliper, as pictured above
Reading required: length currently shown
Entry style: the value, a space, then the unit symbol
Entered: 18.5 mm
